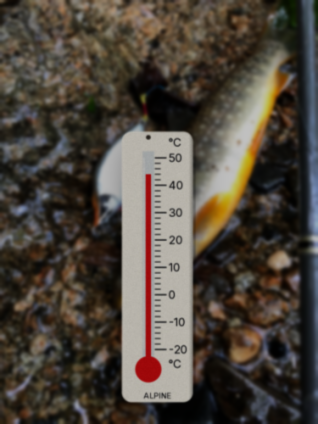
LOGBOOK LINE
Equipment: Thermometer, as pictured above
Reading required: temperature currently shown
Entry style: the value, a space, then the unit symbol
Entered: 44 °C
